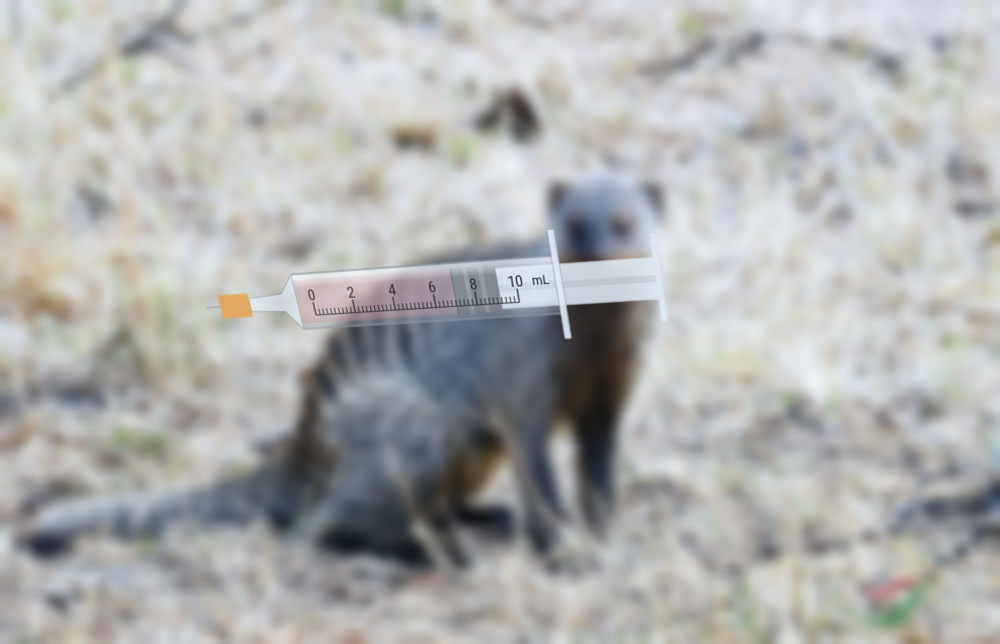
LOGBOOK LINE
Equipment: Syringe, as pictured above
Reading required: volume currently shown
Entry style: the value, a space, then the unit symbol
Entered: 7 mL
